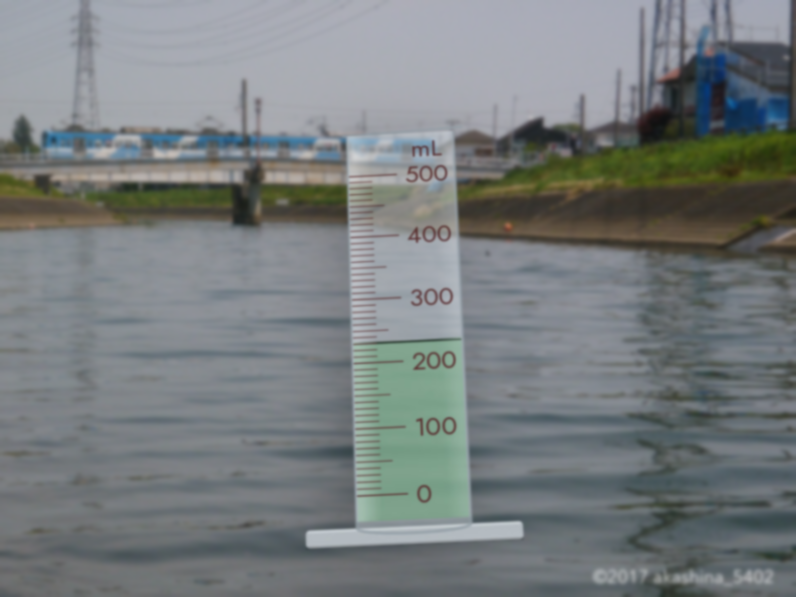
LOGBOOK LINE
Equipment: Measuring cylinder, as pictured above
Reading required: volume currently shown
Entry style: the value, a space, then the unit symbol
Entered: 230 mL
